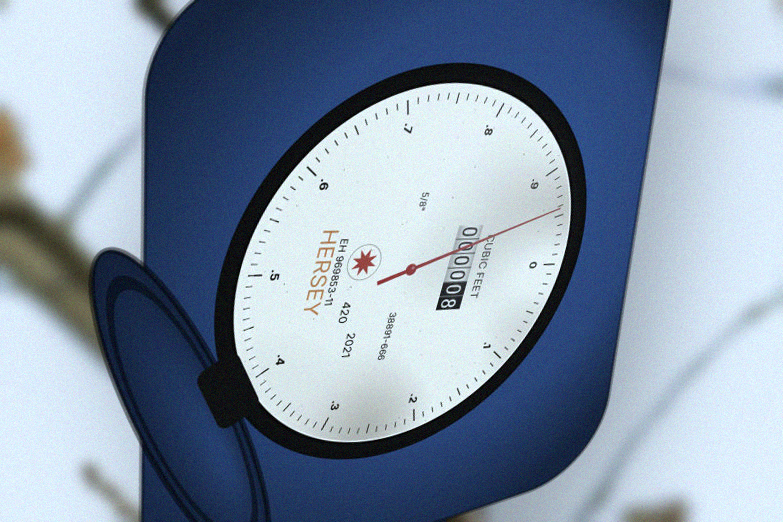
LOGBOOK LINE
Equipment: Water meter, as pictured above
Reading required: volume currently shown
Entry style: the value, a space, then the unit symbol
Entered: 7.94 ft³
